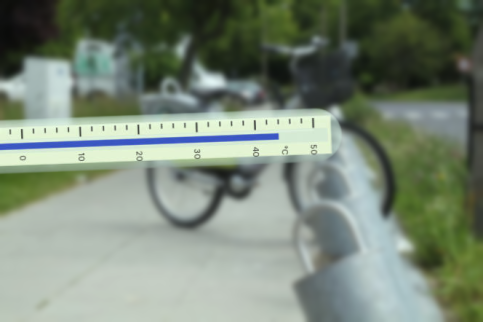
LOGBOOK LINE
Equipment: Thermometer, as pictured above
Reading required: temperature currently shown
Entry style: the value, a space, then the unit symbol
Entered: 44 °C
